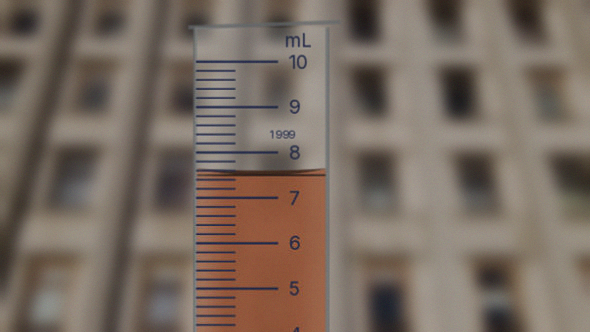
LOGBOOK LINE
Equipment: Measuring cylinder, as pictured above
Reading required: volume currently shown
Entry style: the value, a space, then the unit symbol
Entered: 7.5 mL
